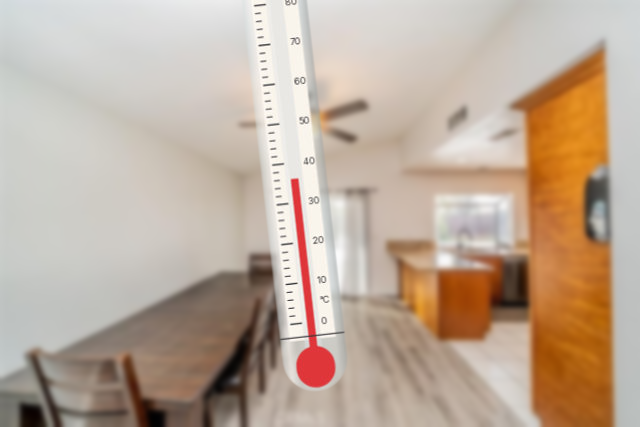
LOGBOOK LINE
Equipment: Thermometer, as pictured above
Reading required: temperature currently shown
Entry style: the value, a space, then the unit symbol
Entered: 36 °C
